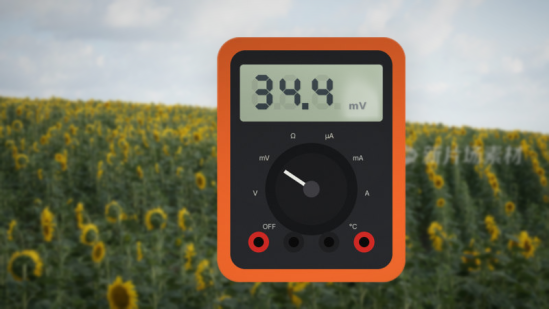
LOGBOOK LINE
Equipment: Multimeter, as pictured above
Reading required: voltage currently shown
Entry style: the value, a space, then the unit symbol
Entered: 34.4 mV
